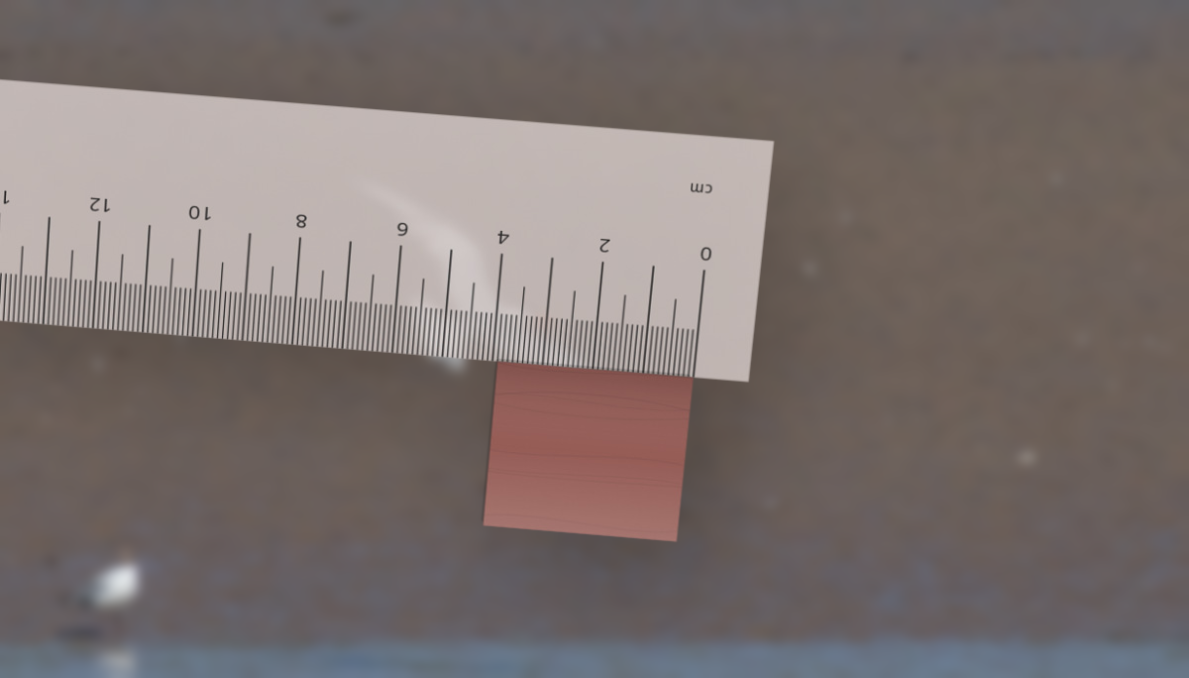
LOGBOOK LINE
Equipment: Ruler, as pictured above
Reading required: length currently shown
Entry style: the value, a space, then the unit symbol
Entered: 3.9 cm
